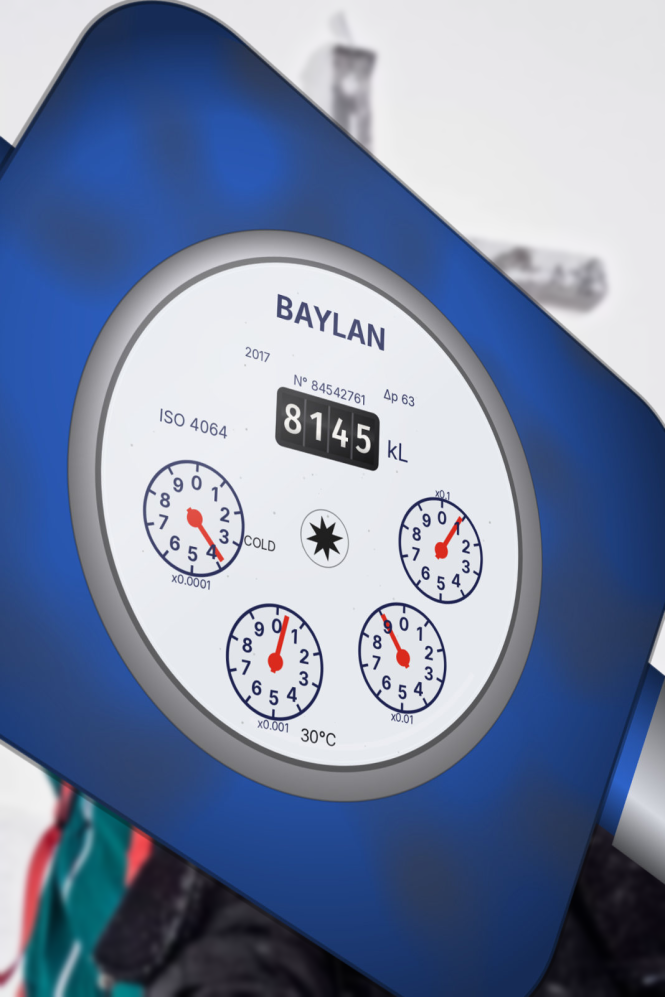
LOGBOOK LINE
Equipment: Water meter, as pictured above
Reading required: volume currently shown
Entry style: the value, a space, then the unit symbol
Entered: 8145.0903 kL
